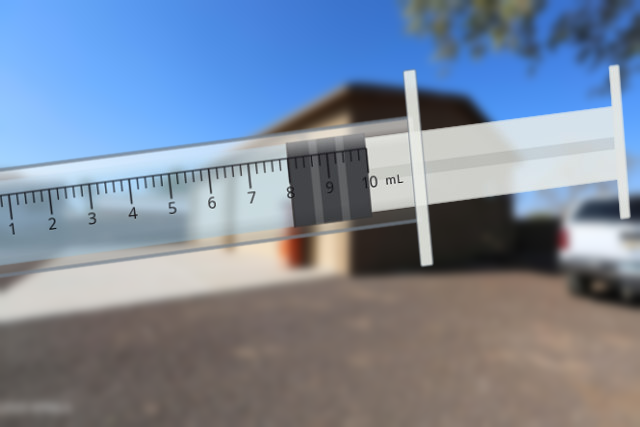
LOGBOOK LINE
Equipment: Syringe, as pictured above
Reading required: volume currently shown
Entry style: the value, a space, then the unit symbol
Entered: 8 mL
